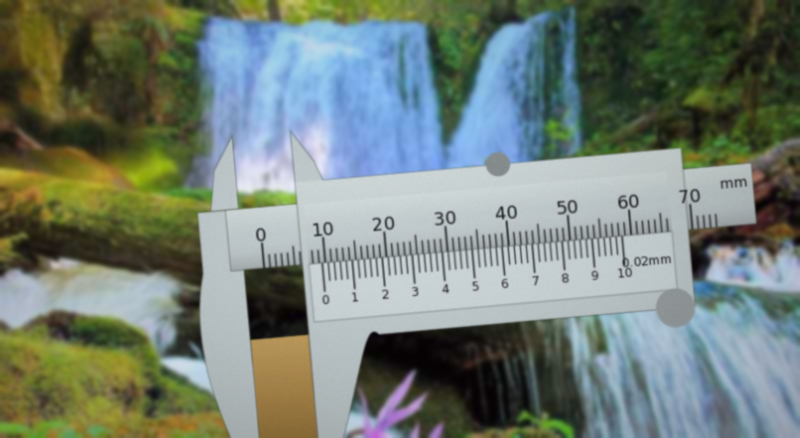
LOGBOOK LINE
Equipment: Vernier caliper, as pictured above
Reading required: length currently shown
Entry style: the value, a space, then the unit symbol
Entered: 9.5 mm
